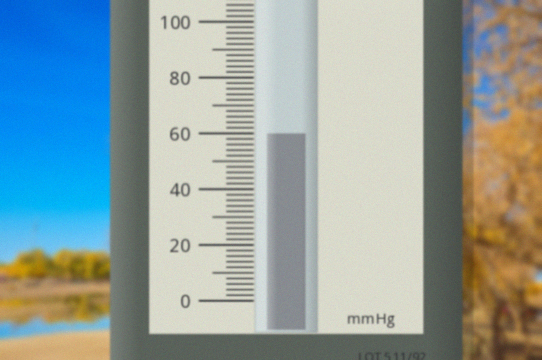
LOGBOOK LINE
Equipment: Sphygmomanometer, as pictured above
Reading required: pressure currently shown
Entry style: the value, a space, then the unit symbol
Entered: 60 mmHg
